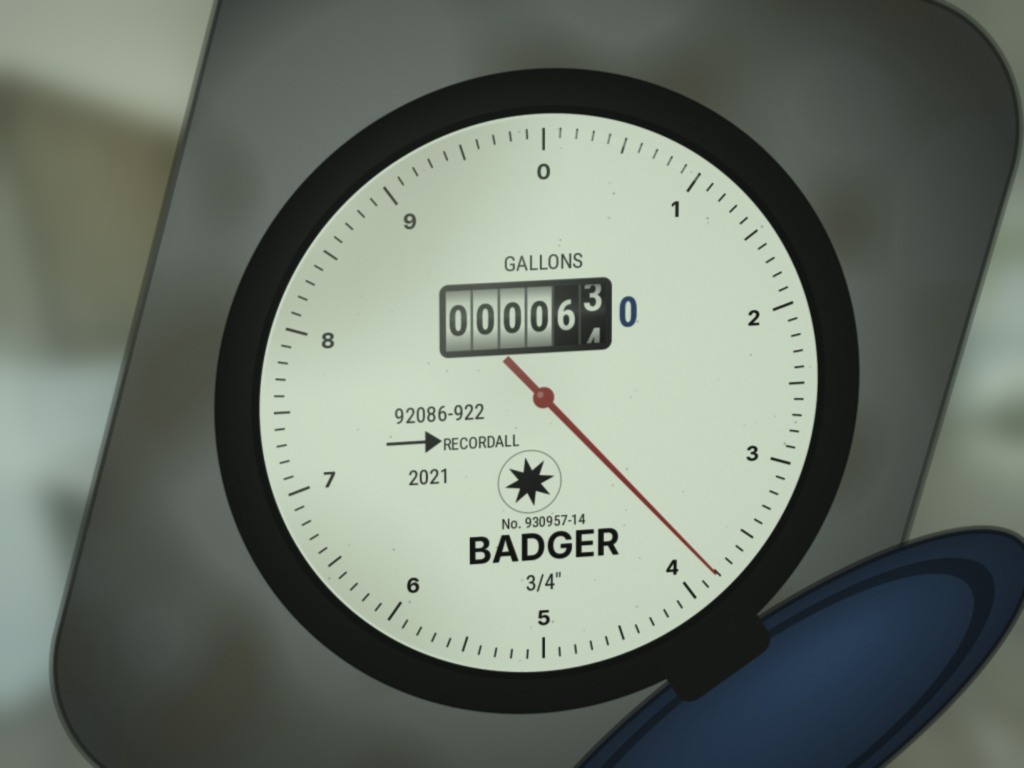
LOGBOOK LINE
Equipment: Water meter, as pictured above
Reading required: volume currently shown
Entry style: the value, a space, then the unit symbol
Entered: 633.8 gal
